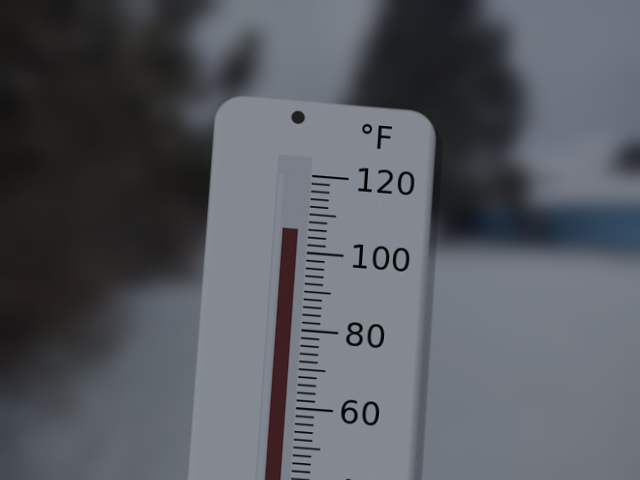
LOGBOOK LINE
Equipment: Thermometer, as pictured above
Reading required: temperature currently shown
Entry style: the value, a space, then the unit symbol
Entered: 106 °F
